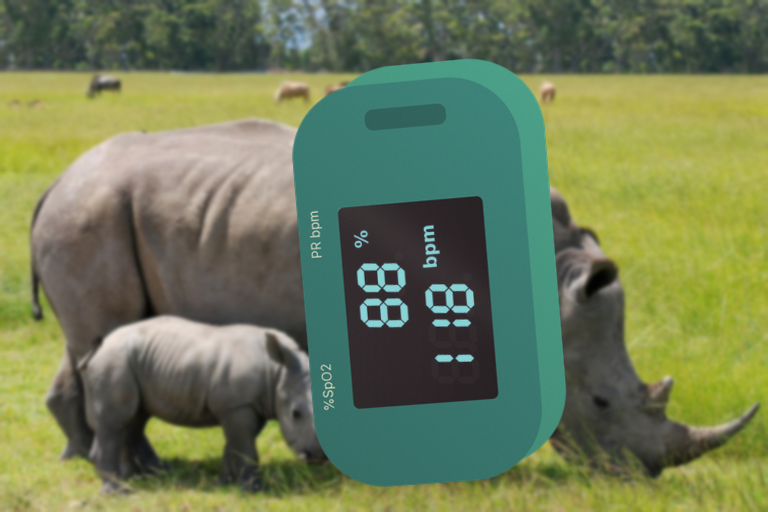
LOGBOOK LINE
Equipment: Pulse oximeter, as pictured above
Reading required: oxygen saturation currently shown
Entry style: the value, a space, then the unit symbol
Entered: 88 %
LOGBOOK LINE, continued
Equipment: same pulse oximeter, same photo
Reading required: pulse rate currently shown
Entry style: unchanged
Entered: 118 bpm
